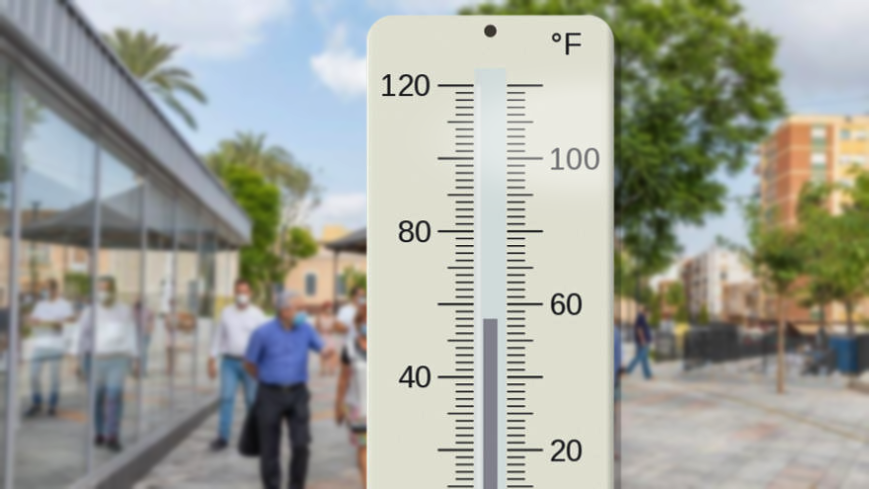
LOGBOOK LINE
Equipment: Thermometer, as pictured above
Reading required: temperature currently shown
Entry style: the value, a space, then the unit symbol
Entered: 56 °F
